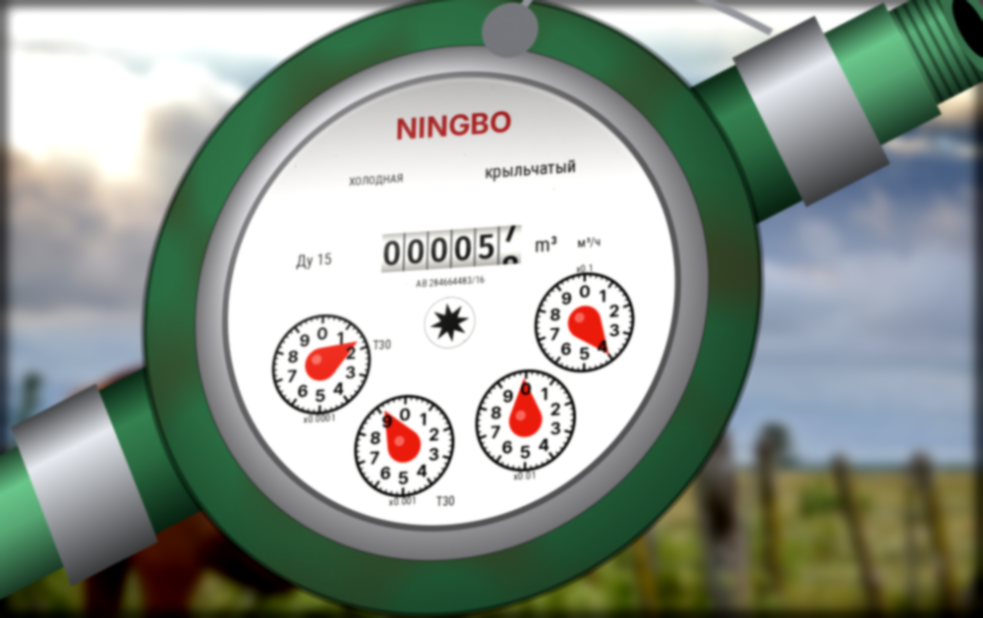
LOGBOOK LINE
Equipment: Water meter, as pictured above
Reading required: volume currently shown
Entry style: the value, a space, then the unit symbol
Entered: 57.3991 m³
